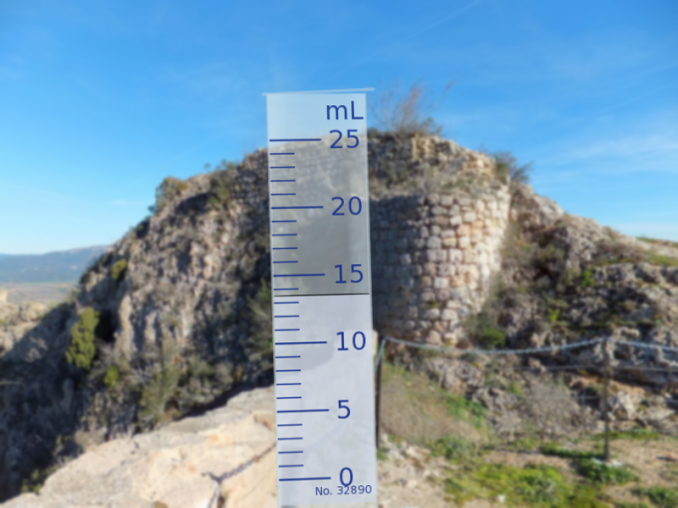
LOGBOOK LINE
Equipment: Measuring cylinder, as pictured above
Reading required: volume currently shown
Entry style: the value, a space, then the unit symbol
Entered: 13.5 mL
